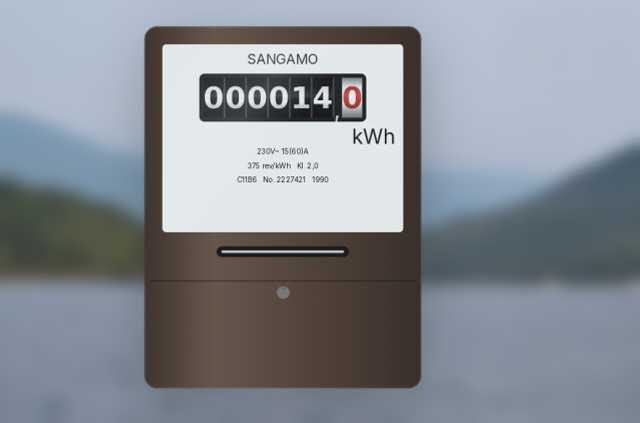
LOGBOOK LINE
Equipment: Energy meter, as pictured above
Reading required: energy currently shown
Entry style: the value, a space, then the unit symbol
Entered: 14.0 kWh
